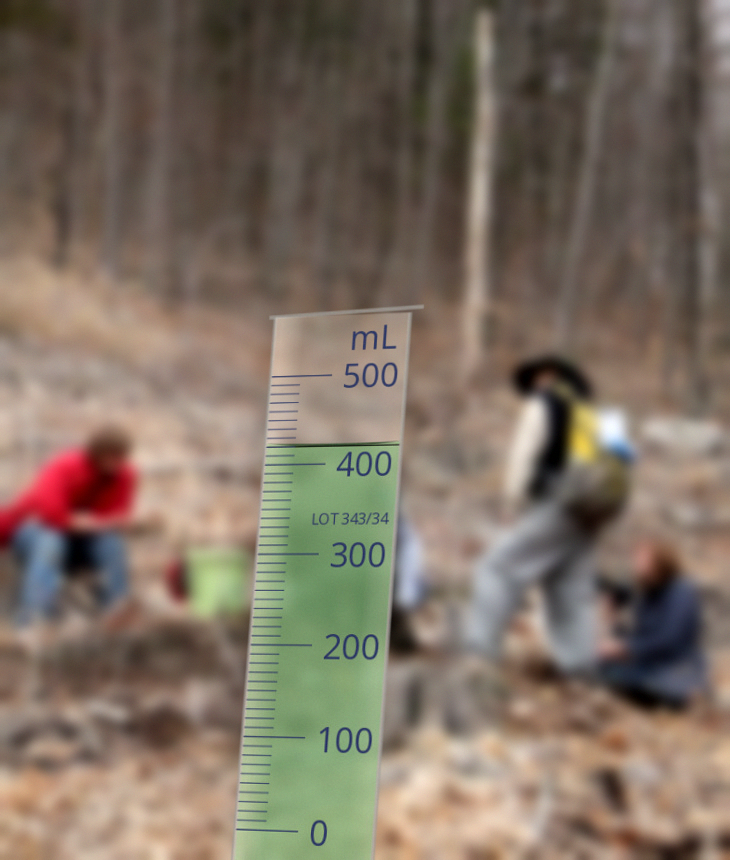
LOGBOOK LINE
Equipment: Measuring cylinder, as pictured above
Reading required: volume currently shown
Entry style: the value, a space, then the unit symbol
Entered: 420 mL
